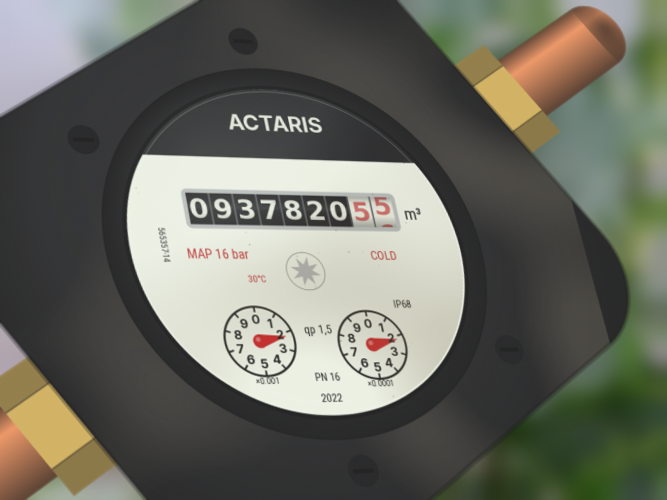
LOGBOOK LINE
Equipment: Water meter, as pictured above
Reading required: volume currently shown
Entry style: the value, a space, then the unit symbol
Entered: 937820.5522 m³
